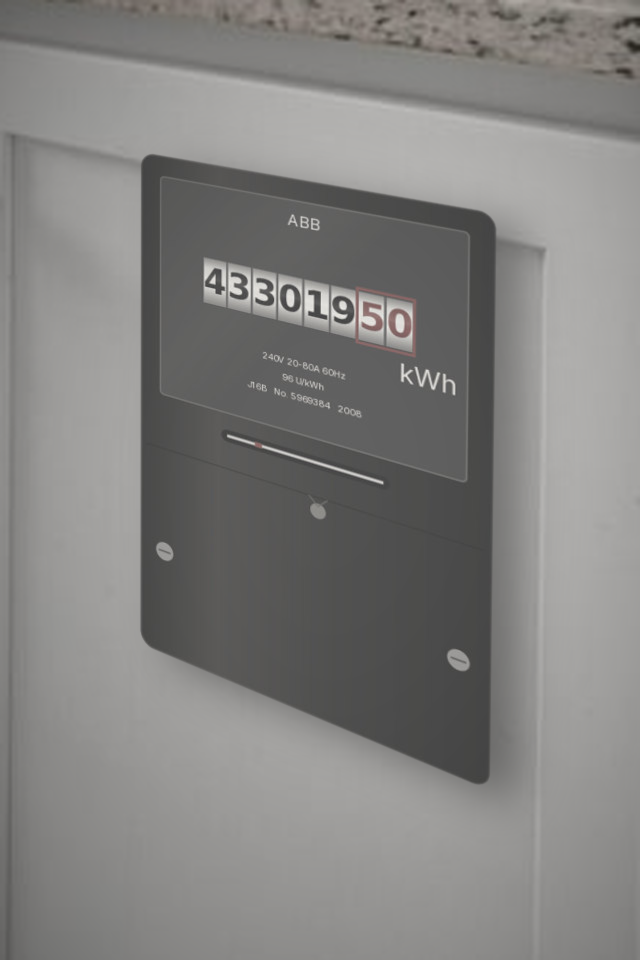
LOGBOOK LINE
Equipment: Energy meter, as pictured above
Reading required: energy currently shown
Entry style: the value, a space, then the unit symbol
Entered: 433019.50 kWh
